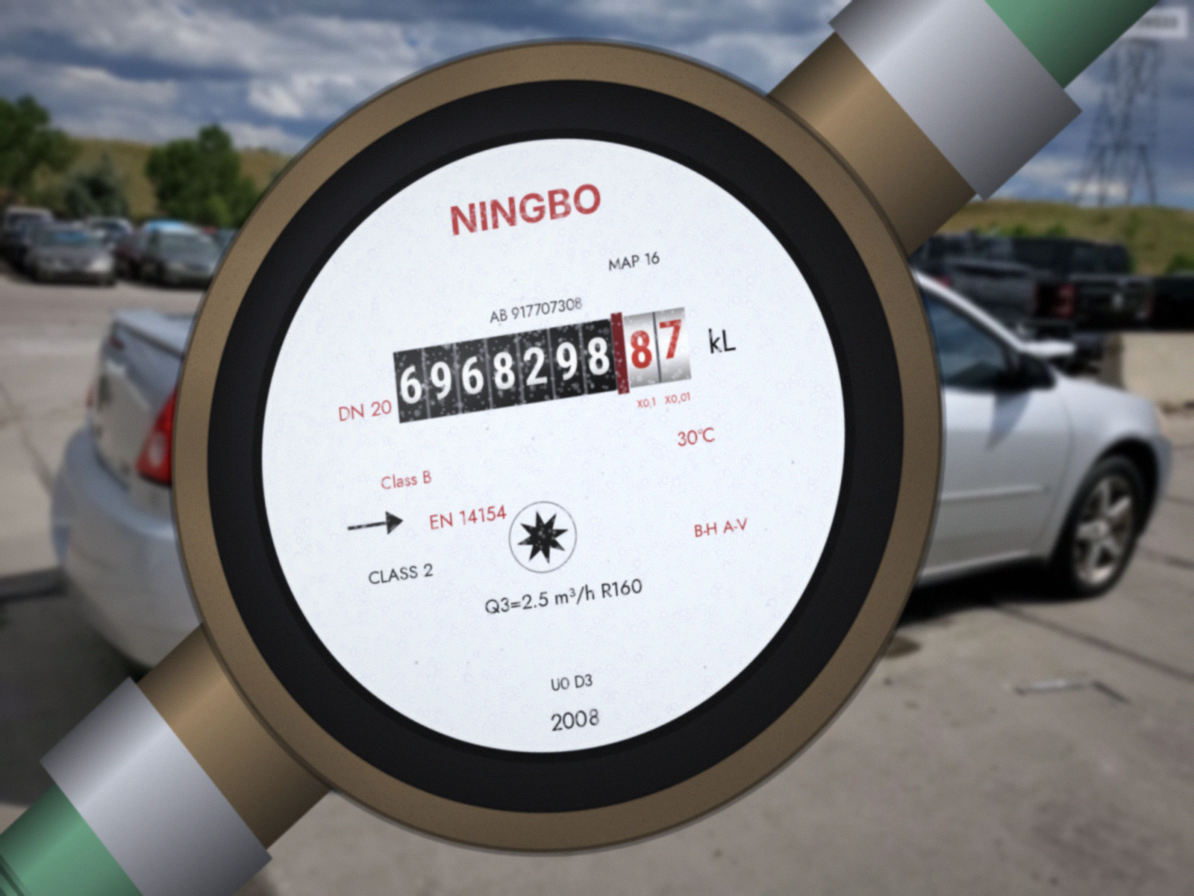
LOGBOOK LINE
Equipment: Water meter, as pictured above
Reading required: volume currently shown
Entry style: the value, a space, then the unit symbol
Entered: 6968298.87 kL
